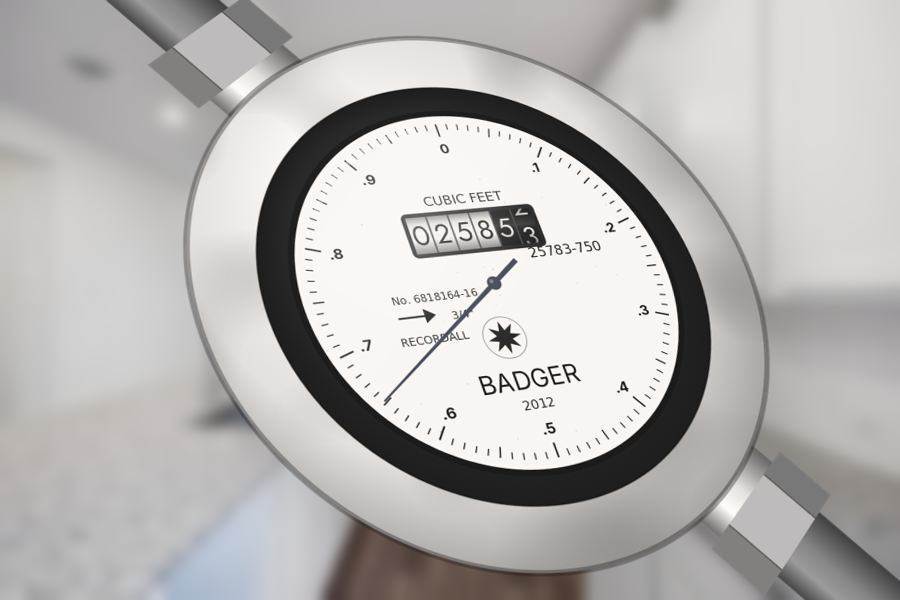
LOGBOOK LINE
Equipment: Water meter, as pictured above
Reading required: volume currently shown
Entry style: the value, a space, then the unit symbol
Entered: 25852.65 ft³
